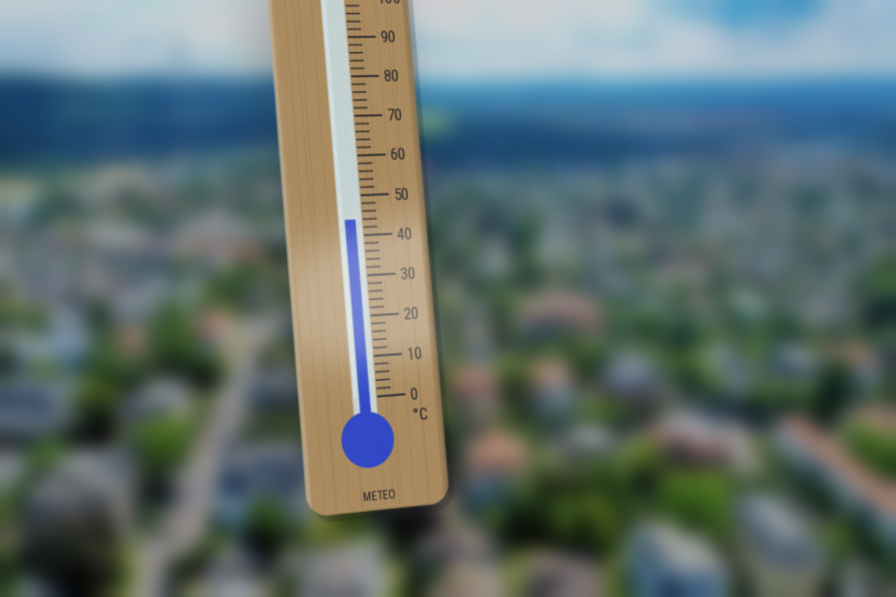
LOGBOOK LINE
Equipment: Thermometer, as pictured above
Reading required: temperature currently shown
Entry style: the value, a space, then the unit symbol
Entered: 44 °C
